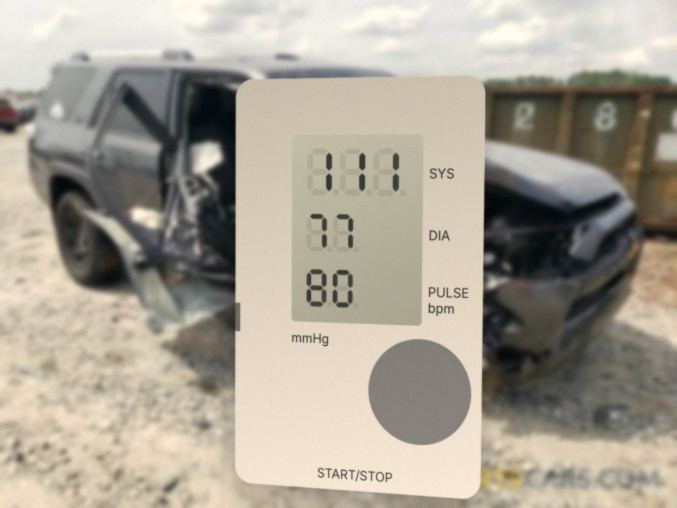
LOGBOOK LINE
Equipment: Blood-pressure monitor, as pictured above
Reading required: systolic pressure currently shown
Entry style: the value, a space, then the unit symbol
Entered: 111 mmHg
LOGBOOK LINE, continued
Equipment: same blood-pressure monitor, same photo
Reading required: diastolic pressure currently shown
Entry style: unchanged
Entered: 77 mmHg
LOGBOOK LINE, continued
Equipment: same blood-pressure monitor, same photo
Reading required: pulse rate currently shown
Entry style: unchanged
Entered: 80 bpm
